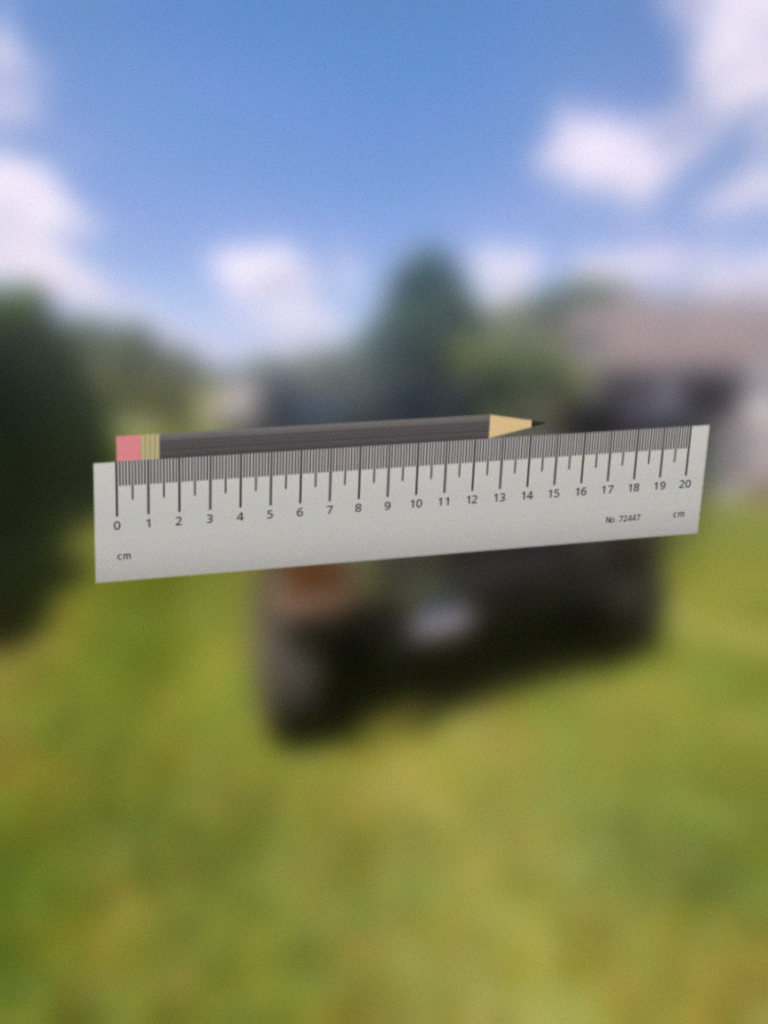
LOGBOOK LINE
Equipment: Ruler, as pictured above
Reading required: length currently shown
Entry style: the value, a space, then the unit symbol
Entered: 14.5 cm
